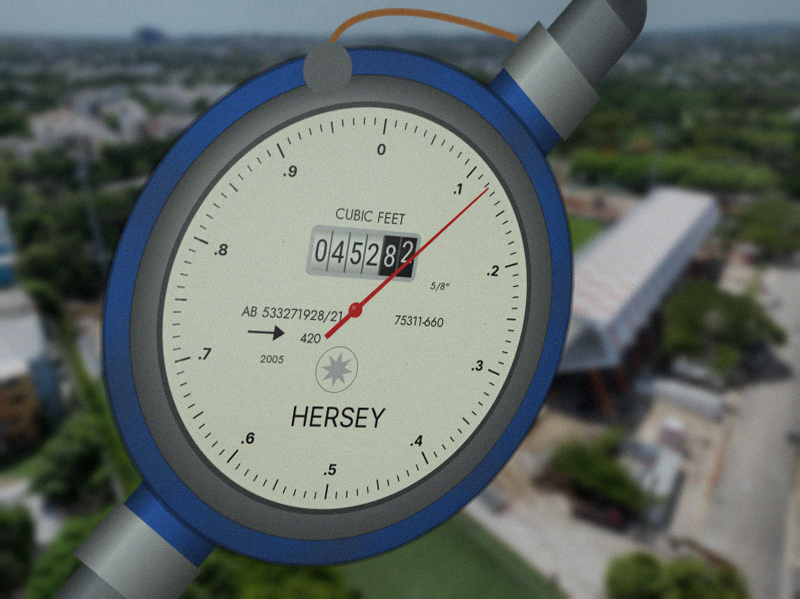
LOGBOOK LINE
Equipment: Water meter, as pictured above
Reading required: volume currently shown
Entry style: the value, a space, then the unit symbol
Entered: 45282.12 ft³
